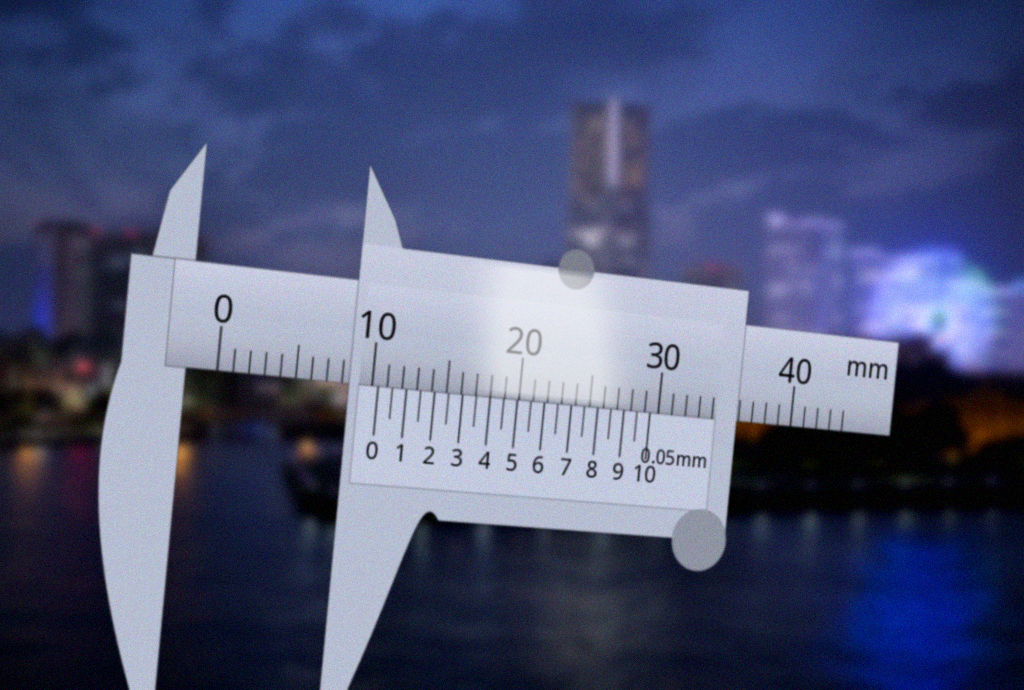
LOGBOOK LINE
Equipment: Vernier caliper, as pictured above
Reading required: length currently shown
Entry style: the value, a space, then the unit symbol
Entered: 10.4 mm
